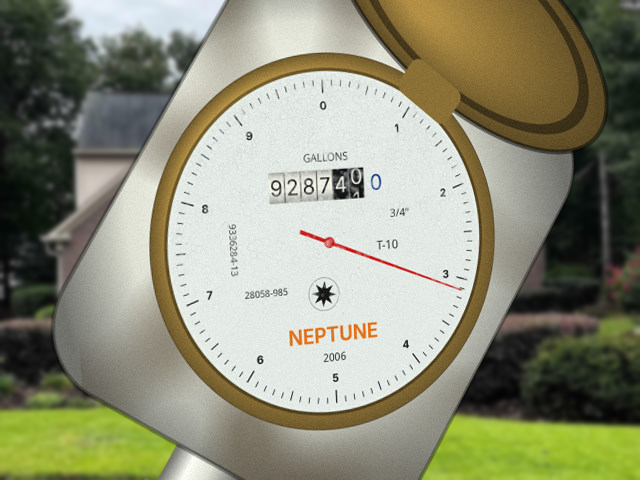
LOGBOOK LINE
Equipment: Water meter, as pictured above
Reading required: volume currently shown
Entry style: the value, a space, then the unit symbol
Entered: 9287403.1 gal
